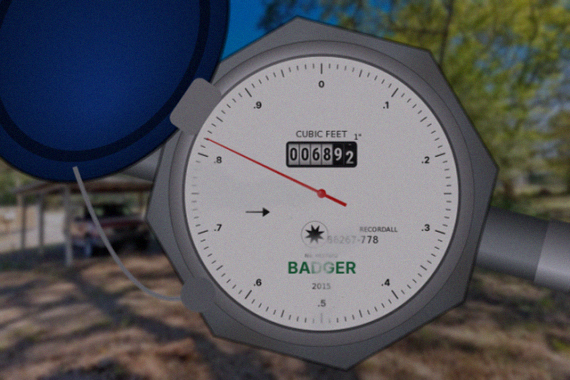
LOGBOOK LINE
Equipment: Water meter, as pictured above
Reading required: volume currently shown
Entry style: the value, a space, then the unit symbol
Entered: 6891.82 ft³
